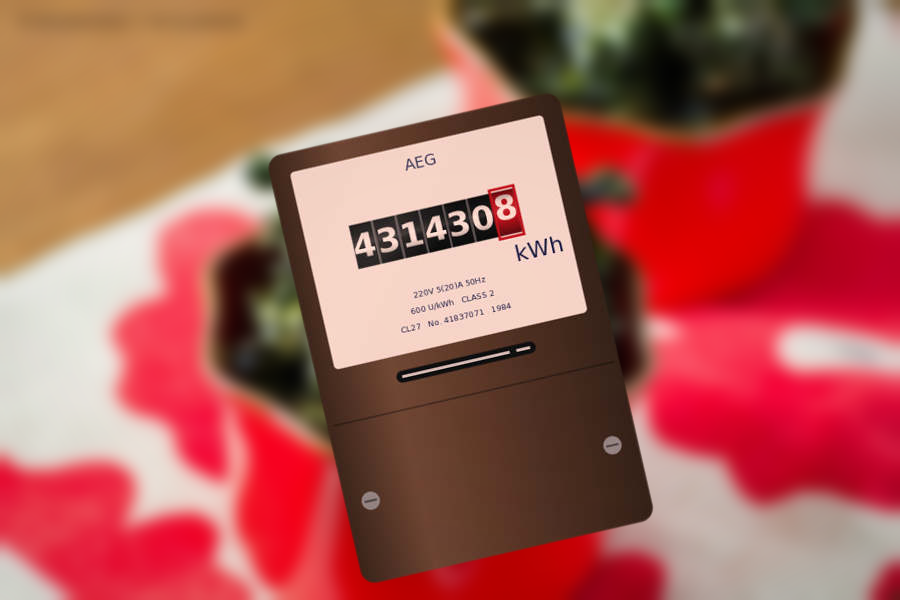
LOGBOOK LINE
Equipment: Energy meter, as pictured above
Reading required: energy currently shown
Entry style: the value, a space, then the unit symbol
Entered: 431430.8 kWh
